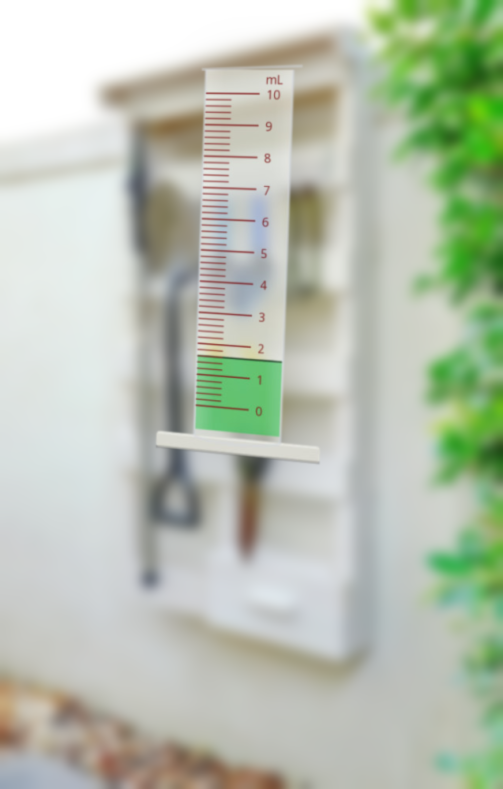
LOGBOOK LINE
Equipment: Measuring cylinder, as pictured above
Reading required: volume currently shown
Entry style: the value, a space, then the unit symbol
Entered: 1.6 mL
